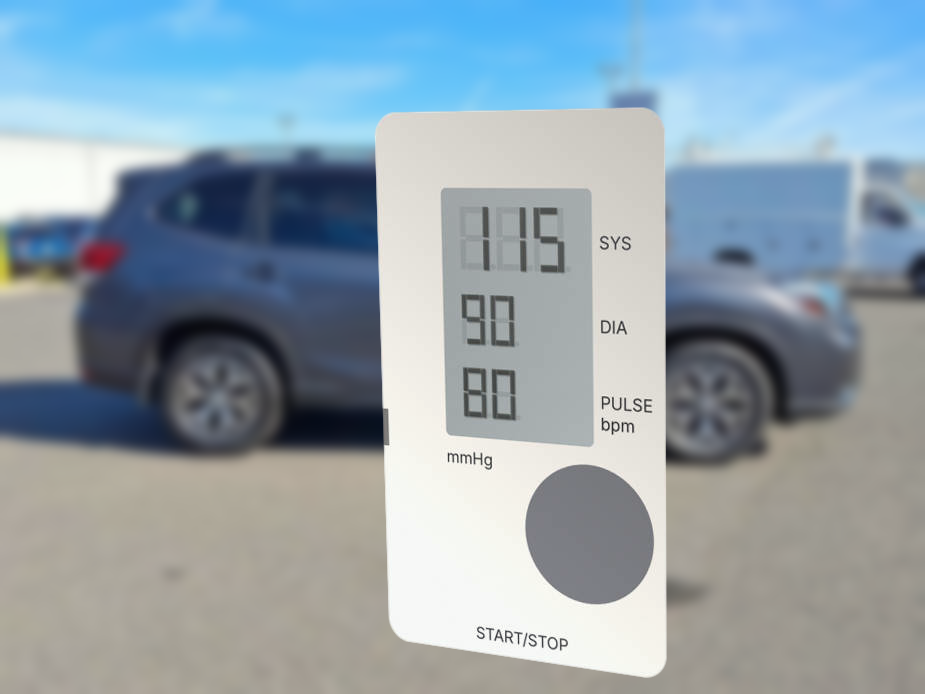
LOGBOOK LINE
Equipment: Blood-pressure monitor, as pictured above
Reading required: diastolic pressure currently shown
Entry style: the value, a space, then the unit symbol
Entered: 90 mmHg
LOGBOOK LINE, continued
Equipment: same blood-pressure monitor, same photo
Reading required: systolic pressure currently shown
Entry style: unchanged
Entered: 115 mmHg
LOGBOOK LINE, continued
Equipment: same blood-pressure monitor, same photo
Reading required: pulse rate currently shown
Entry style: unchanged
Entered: 80 bpm
